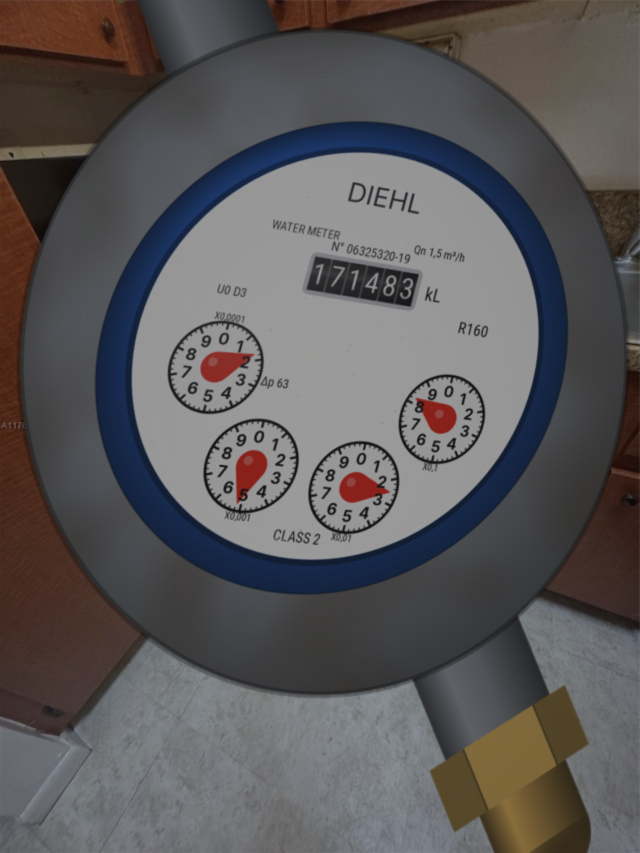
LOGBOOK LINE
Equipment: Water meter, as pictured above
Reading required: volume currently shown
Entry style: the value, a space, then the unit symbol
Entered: 171483.8251 kL
